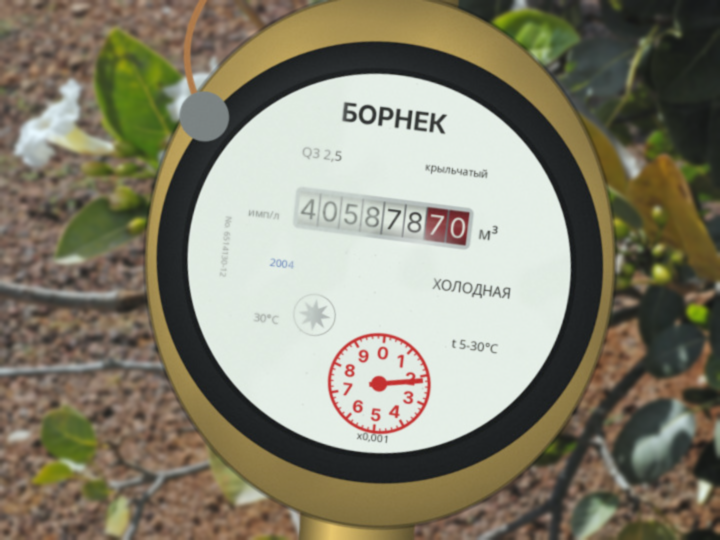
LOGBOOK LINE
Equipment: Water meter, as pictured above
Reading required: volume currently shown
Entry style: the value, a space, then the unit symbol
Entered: 405878.702 m³
